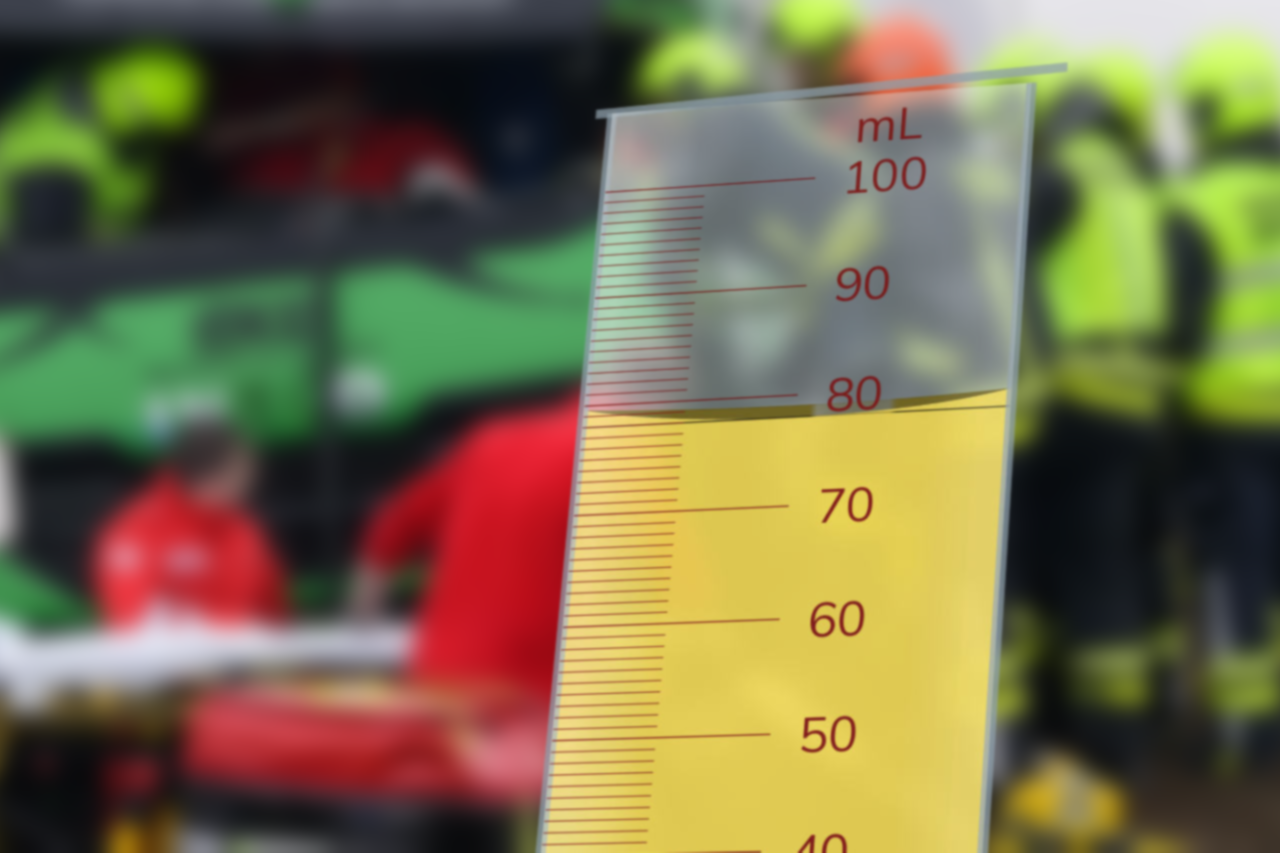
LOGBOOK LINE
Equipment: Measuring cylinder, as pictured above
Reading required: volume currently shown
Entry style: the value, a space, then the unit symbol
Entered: 78 mL
